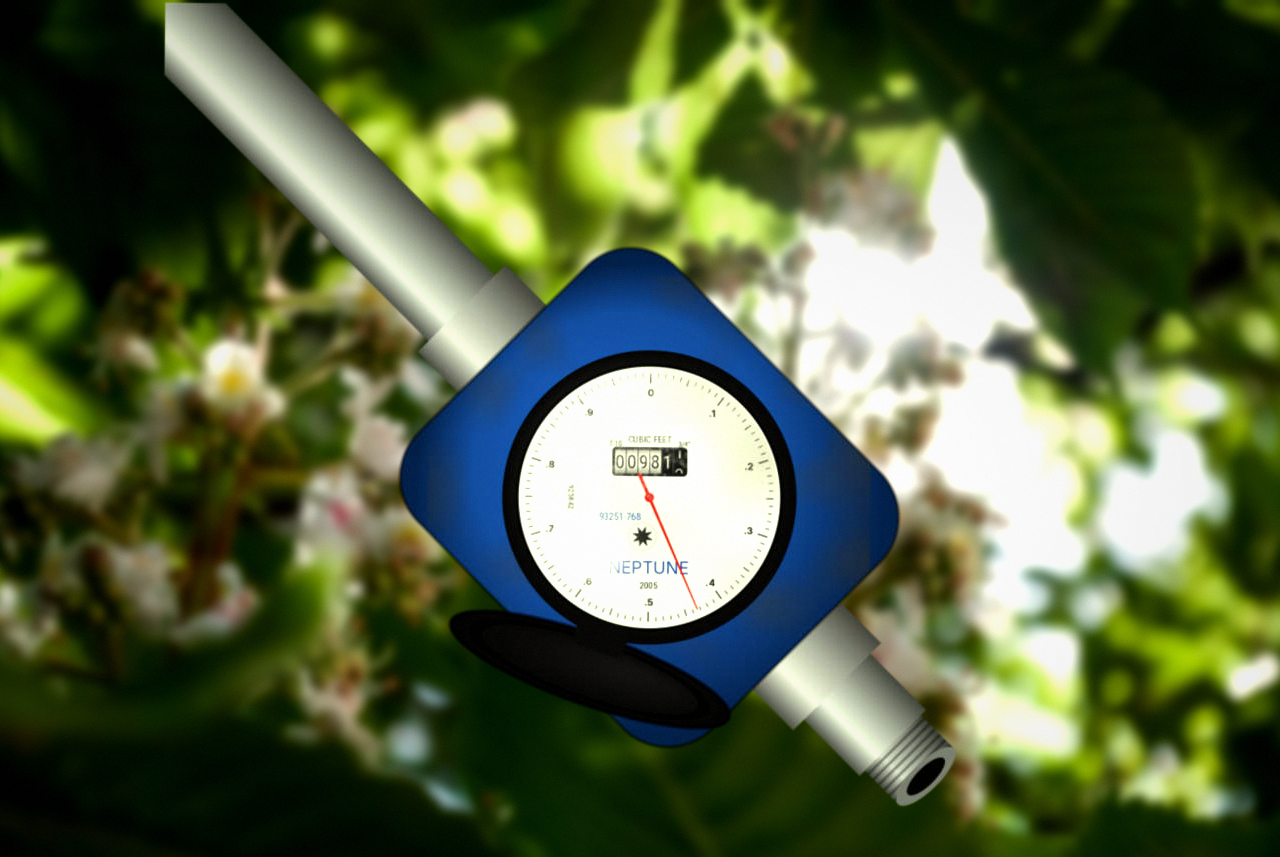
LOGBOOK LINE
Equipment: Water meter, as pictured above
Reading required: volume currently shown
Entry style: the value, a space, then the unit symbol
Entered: 9811.43 ft³
